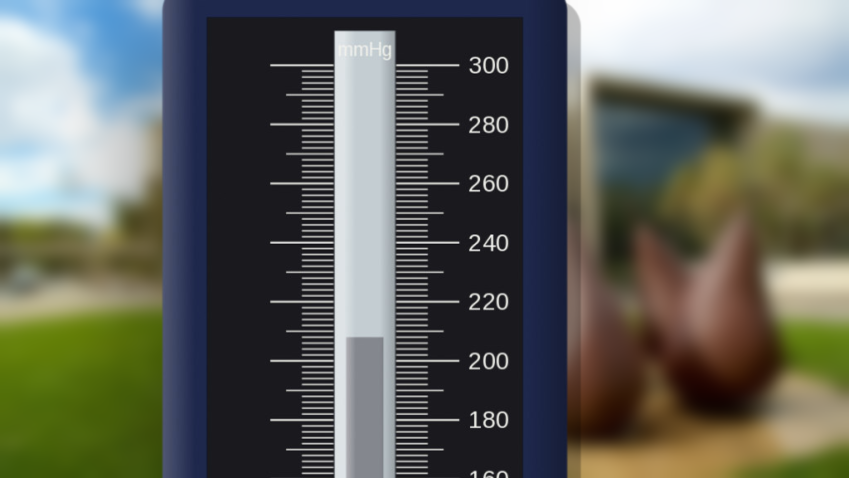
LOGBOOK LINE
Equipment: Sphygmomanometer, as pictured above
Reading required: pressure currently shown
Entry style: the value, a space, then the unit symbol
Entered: 208 mmHg
